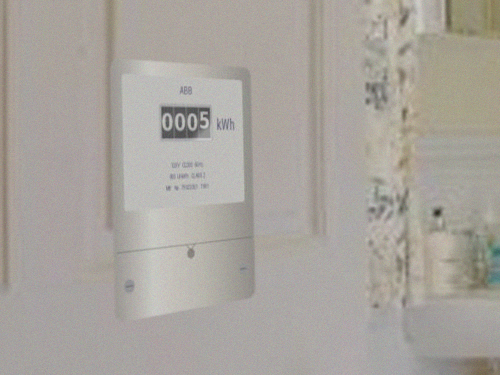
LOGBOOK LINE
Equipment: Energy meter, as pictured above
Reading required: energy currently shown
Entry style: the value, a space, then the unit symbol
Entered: 5 kWh
